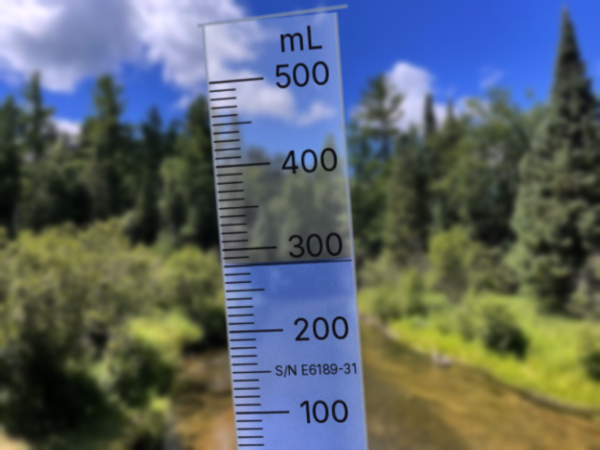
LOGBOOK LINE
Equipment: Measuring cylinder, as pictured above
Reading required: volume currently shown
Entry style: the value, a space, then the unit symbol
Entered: 280 mL
